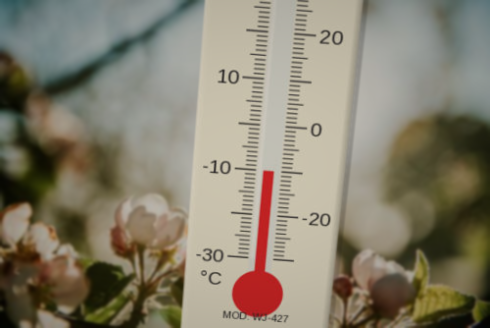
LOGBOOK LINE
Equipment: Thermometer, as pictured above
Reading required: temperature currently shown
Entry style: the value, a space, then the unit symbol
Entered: -10 °C
